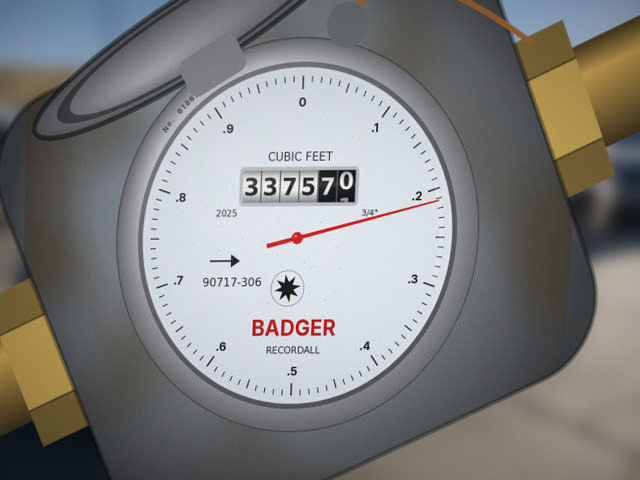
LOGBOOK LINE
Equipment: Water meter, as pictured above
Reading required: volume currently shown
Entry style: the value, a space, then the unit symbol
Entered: 337570.21 ft³
